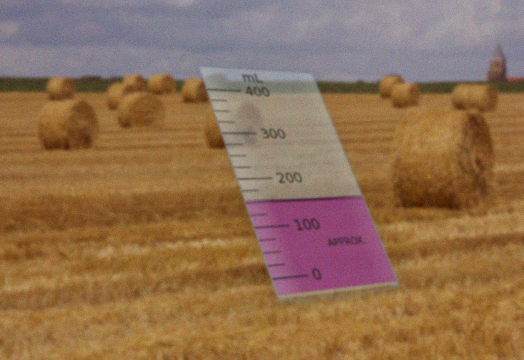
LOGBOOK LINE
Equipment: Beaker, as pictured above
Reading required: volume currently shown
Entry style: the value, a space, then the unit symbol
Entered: 150 mL
